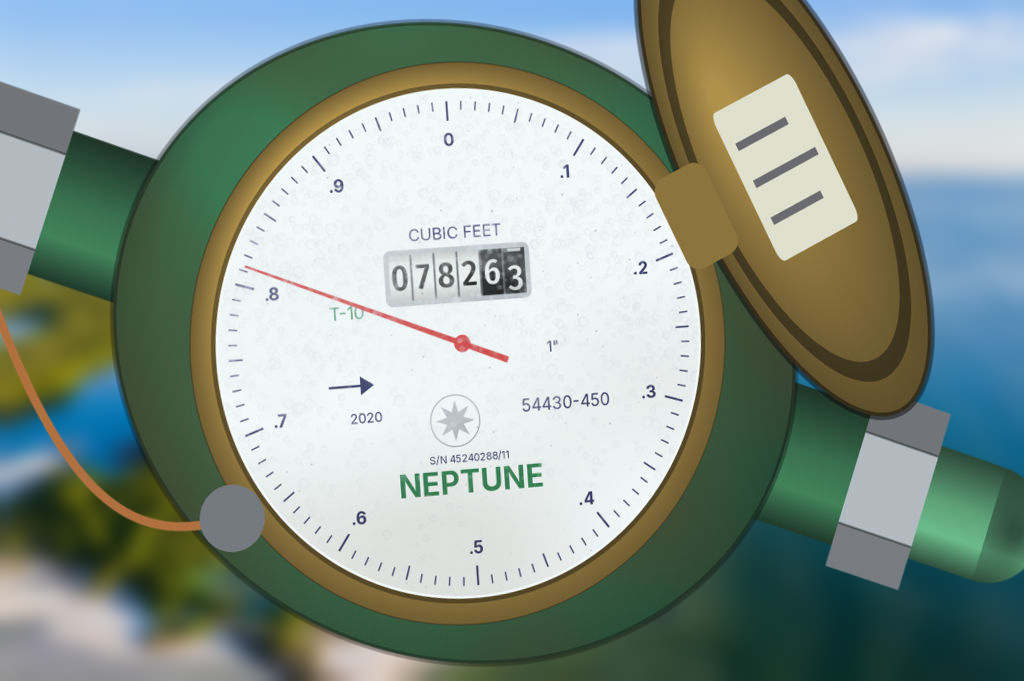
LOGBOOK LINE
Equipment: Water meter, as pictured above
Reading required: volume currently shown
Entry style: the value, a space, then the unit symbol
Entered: 78262.81 ft³
